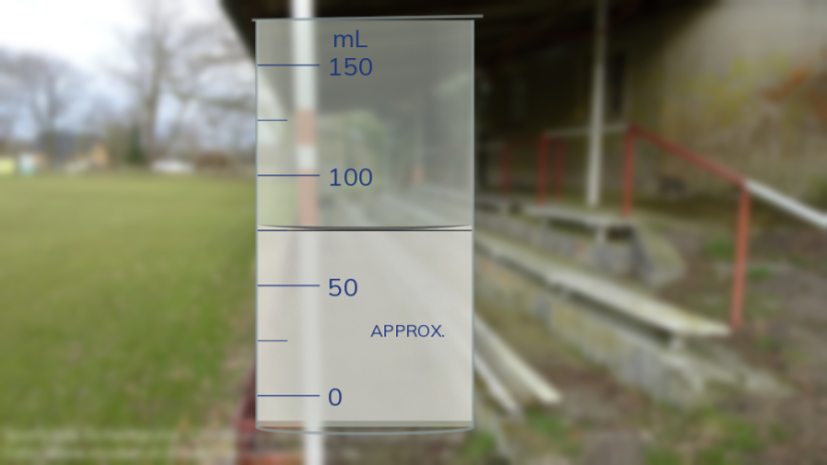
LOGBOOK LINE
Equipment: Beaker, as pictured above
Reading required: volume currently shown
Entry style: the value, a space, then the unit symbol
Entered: 75 mL
